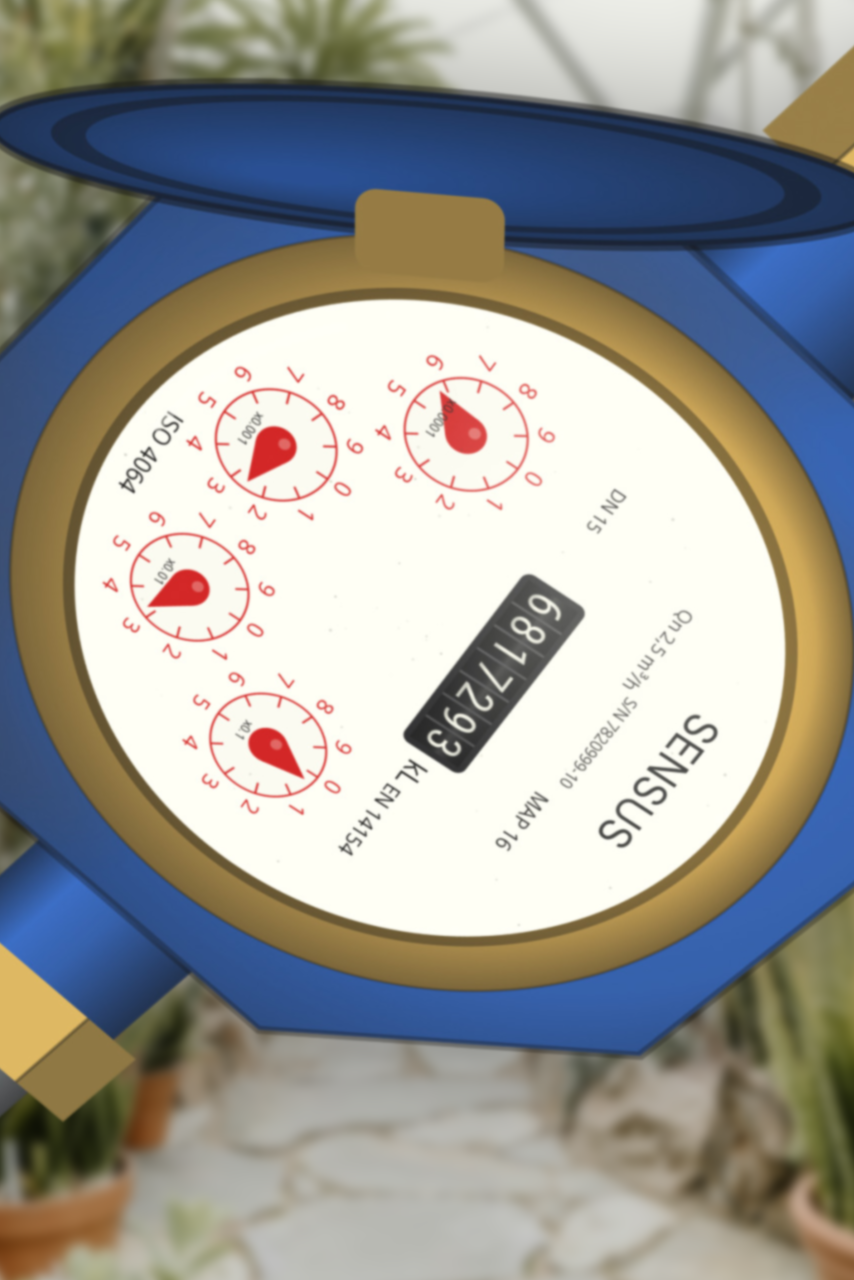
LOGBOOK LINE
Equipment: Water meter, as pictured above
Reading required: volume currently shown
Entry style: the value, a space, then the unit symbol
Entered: 6817293.0325 kL
